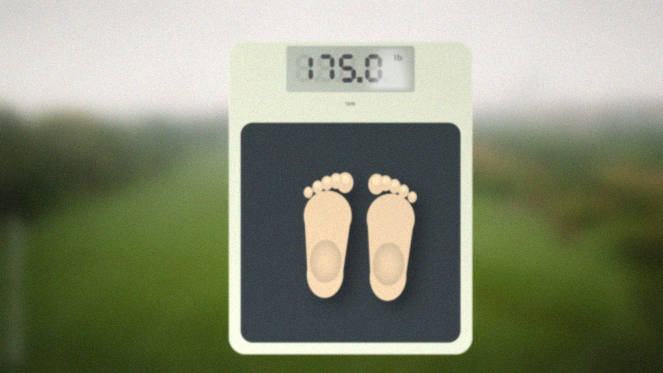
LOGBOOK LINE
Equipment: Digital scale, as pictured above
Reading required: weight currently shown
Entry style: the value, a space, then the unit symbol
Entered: 175.0 lb
